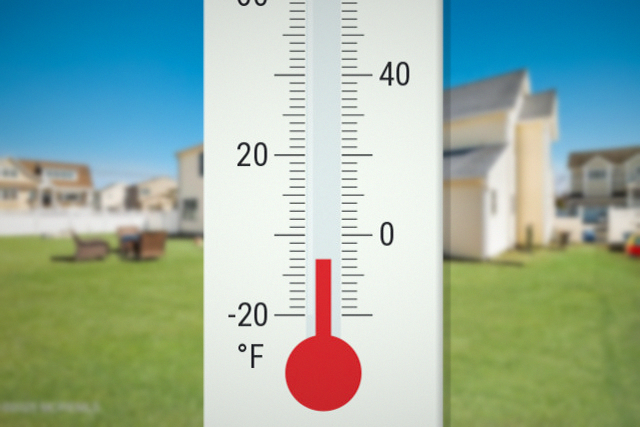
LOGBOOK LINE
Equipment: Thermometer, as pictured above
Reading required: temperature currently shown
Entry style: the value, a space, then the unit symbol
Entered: -6 °F
